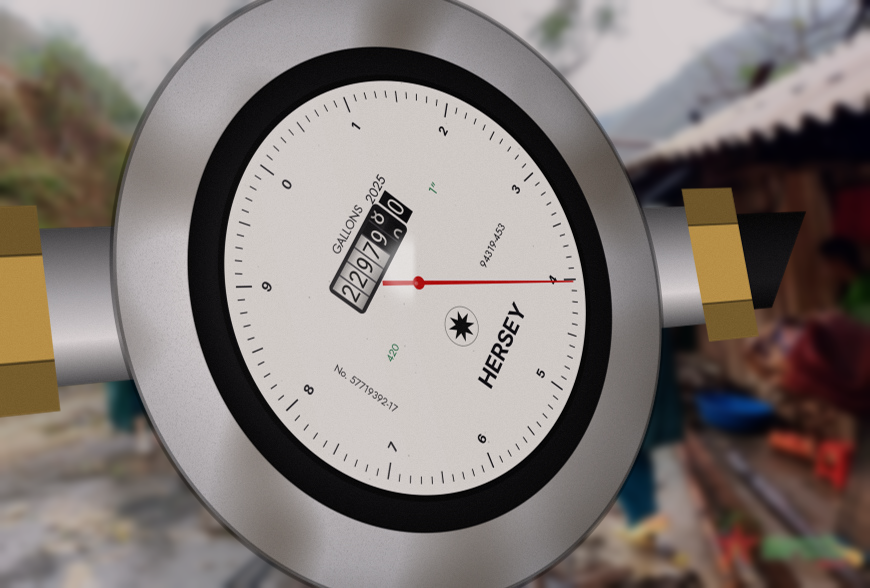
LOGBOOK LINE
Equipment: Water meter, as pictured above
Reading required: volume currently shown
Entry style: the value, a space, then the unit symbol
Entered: 2297984.0 gal
